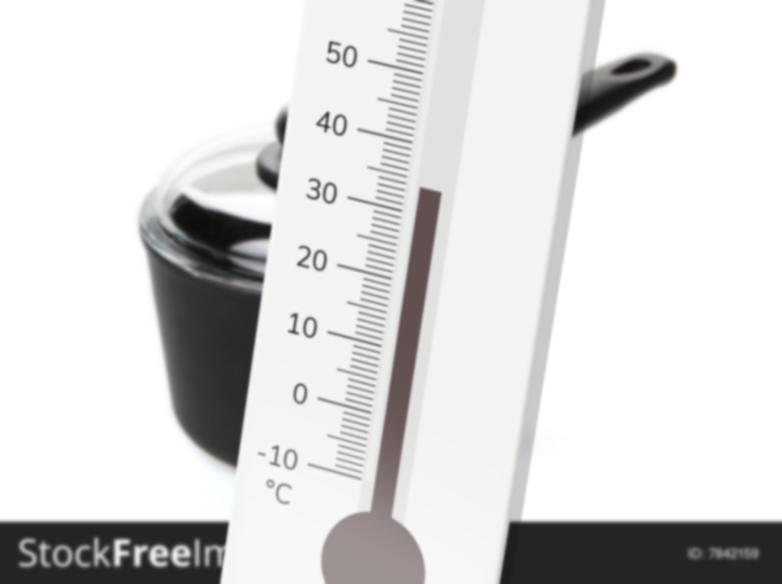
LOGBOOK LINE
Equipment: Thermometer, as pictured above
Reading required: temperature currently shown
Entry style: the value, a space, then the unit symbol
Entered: 34 °C
